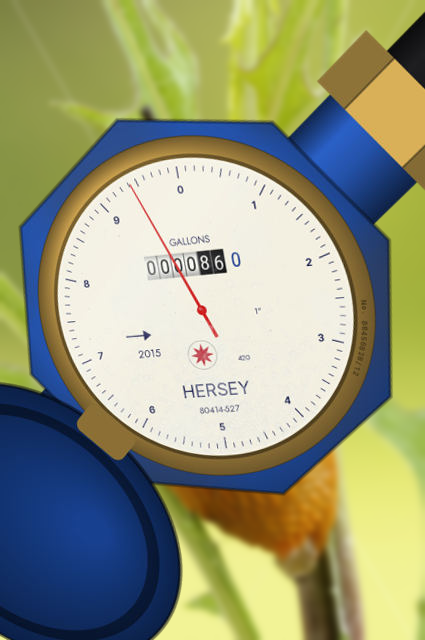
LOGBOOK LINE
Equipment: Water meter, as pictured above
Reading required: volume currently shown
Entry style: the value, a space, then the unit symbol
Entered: 859.4 gal
